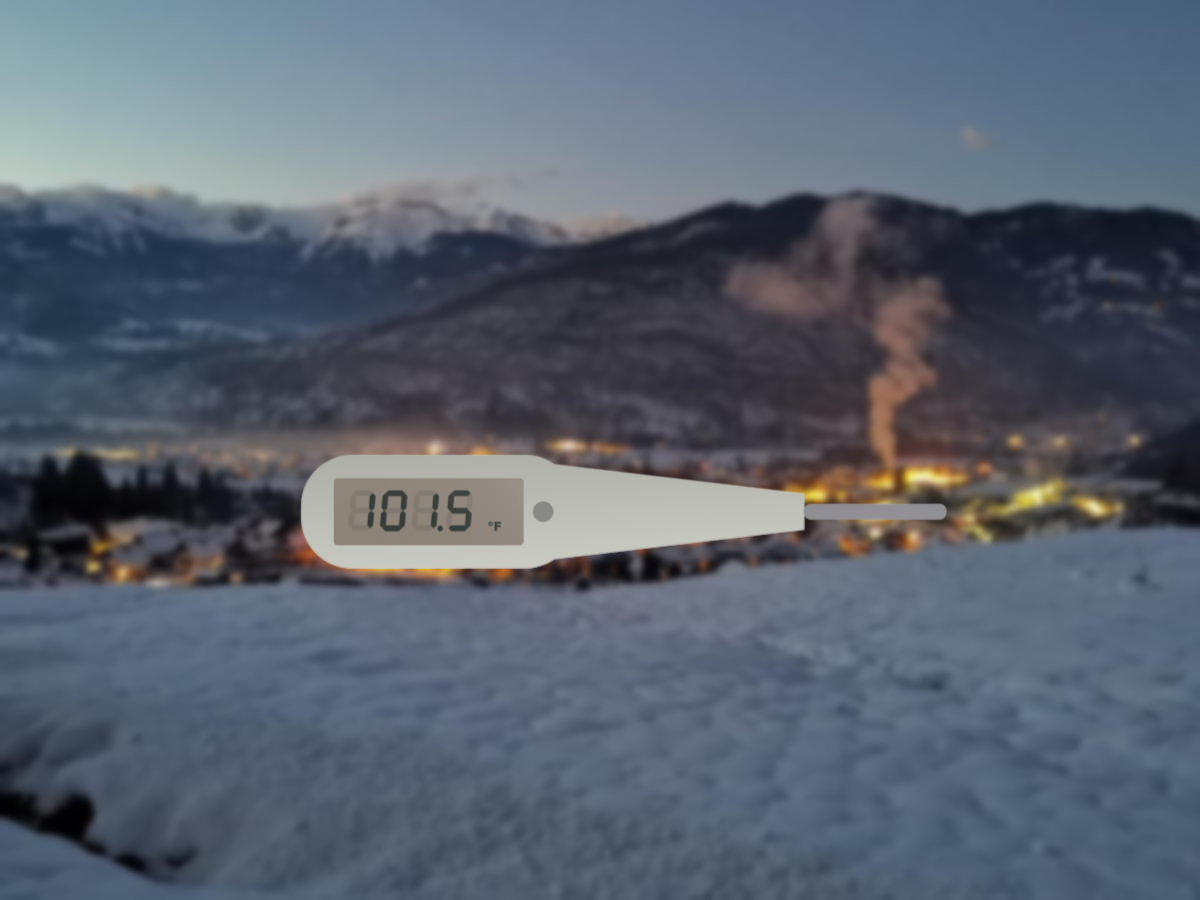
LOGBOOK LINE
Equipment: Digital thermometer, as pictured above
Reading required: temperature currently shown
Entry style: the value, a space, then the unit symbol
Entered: 101.5 °F
